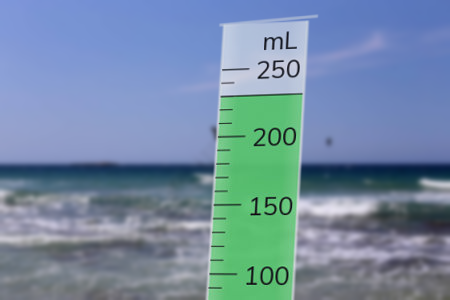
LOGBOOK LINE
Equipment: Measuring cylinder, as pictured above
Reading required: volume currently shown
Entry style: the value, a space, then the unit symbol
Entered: 230 mL
